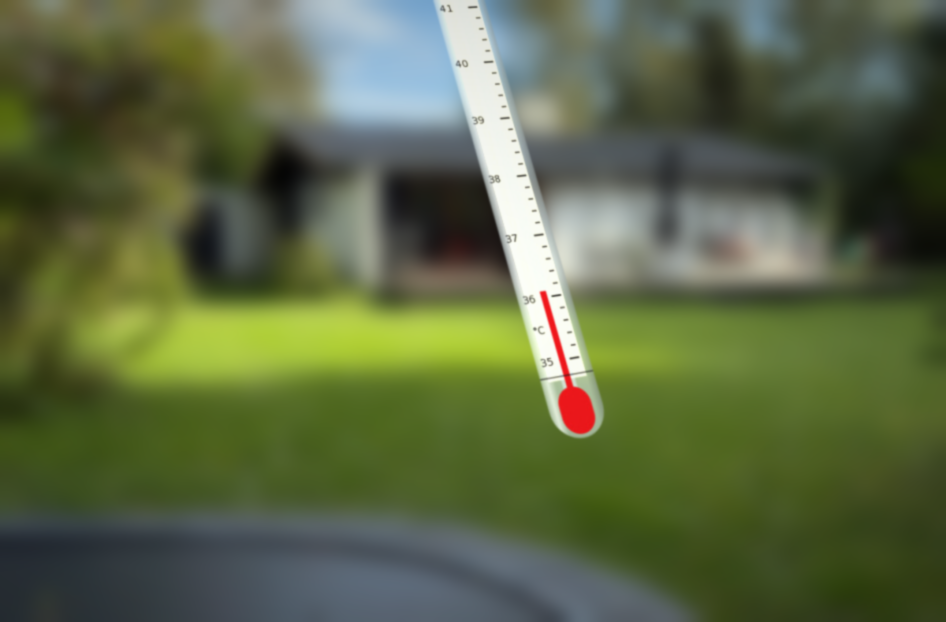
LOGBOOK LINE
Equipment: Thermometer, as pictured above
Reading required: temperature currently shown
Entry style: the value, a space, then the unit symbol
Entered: 36.1 °C
